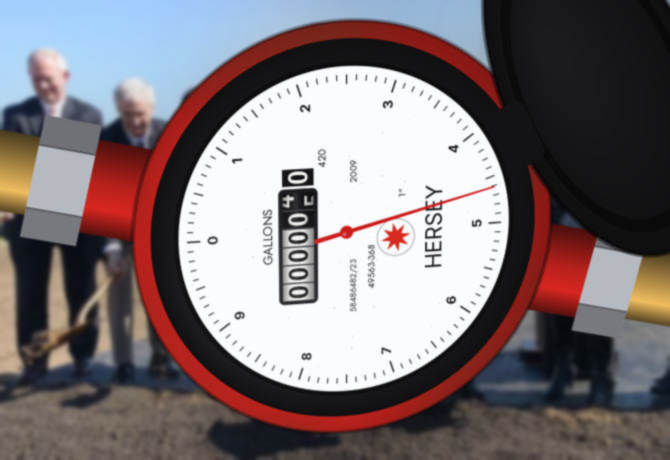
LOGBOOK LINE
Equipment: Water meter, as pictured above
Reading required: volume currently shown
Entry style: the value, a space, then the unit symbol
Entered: 44.6 gal
